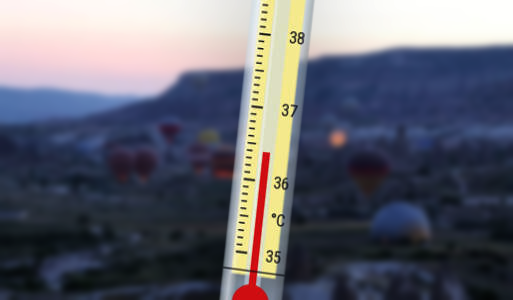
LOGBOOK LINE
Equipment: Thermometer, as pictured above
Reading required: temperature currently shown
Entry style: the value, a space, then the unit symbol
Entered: 36.4 °C
